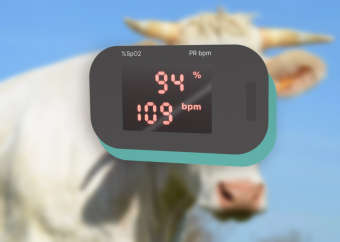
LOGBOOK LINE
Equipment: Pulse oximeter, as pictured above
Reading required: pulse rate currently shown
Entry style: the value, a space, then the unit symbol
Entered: 109 bpm
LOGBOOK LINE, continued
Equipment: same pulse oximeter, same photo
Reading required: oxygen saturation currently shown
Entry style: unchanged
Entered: 94 %
